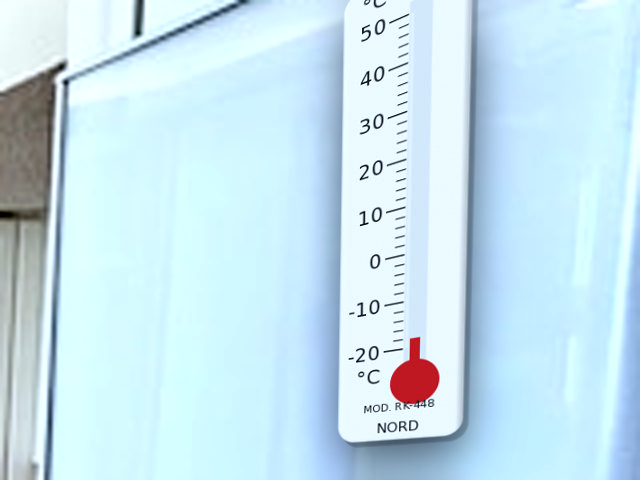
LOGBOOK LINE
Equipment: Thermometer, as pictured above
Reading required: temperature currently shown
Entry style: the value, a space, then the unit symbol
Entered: -18 °C
